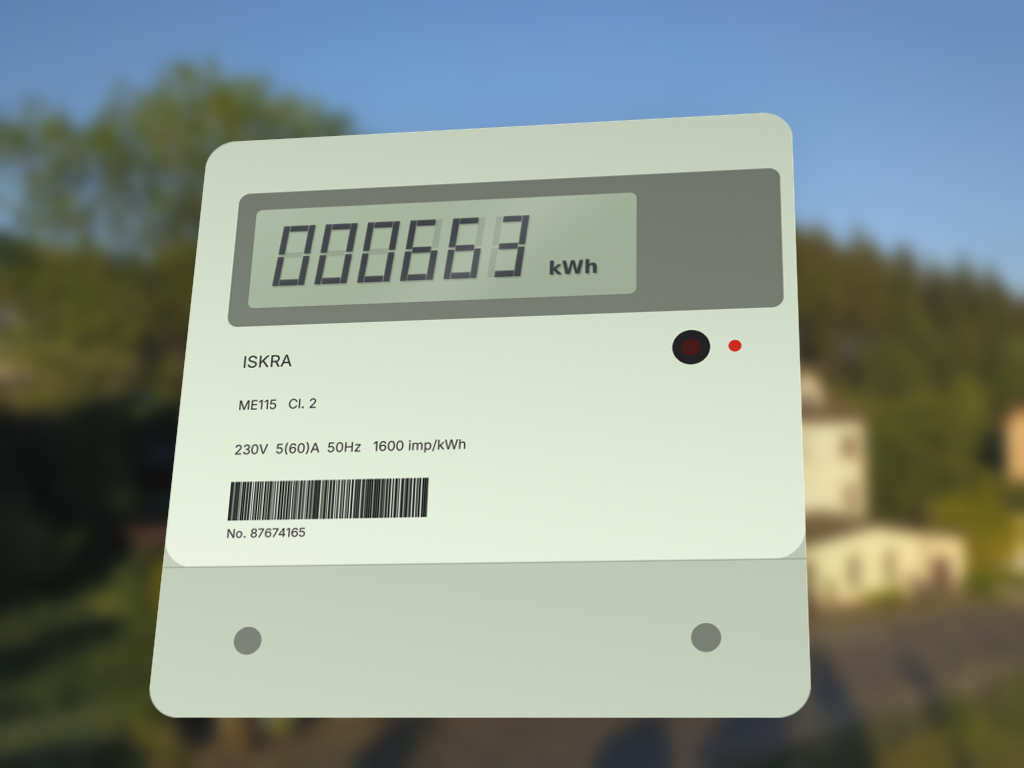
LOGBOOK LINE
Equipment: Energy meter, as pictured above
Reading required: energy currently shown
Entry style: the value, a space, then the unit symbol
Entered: 663 kWh
